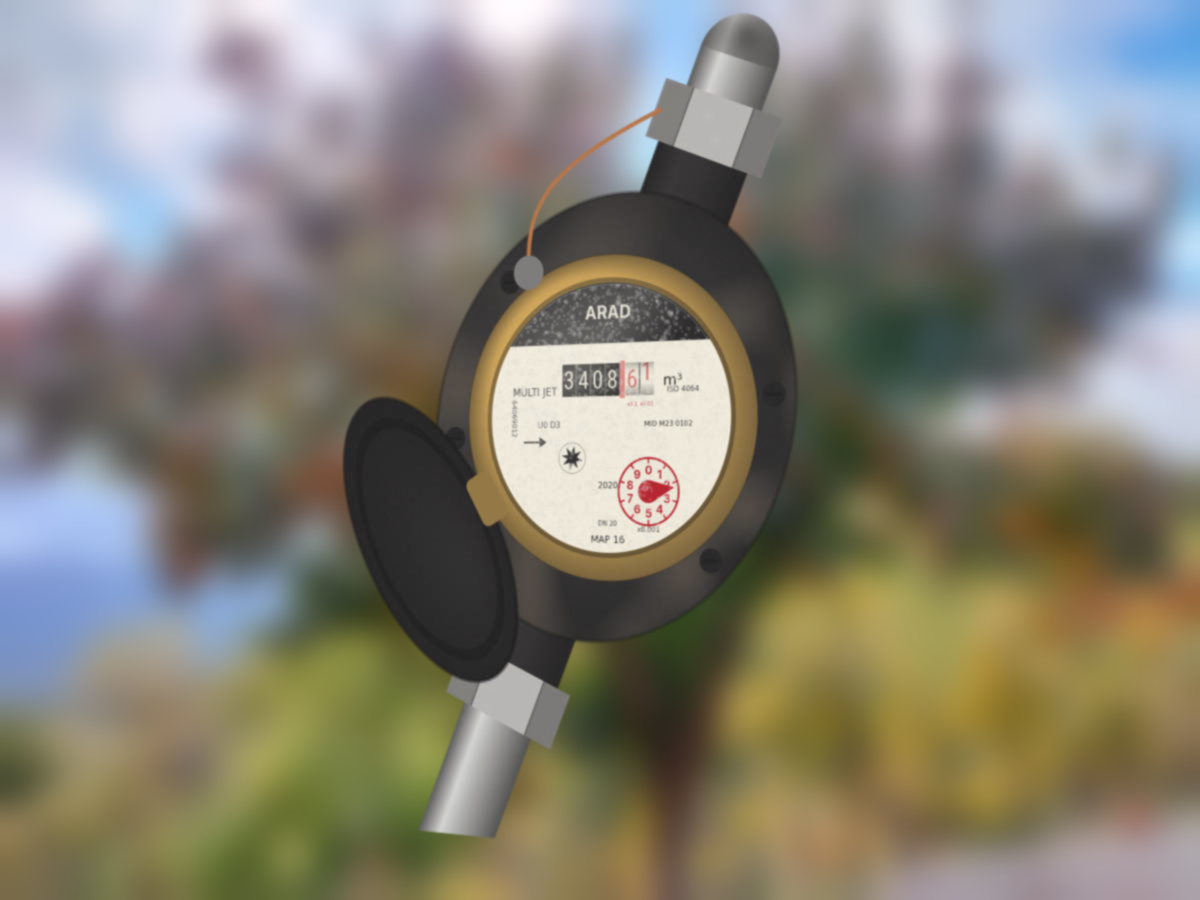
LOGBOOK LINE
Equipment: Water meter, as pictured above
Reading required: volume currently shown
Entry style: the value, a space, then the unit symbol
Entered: 3408.612 m³
